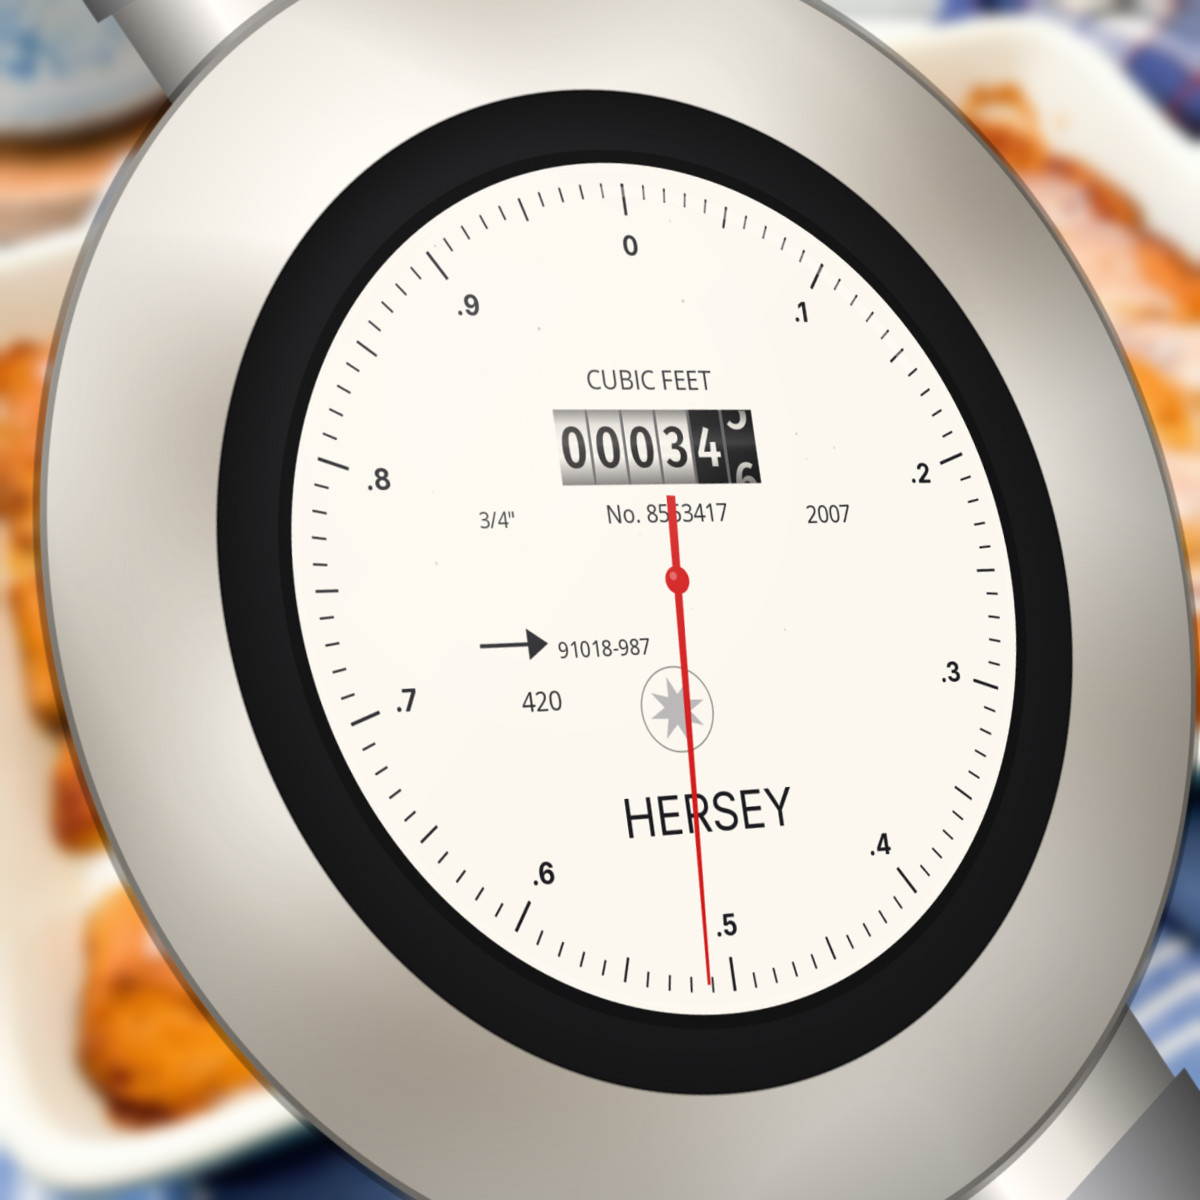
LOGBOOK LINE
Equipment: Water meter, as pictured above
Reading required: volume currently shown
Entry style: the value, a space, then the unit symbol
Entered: 345.51 ft³
